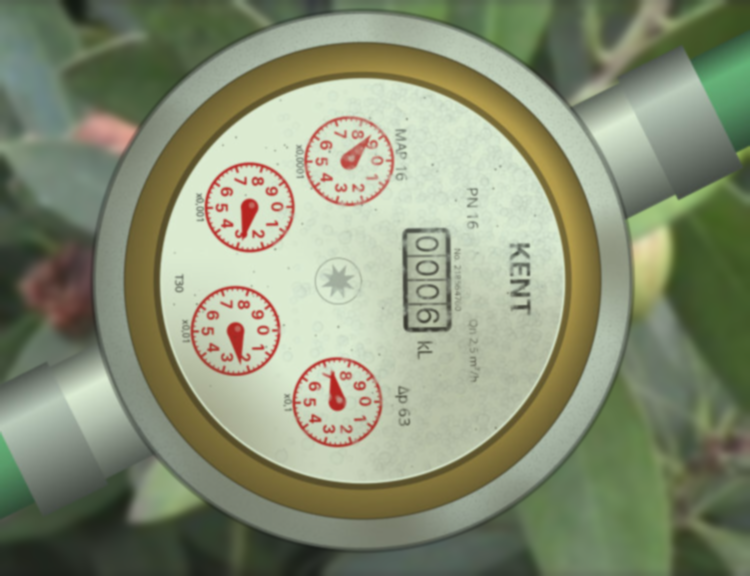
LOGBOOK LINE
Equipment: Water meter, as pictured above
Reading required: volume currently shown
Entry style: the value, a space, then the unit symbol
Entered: 6.7228 kL
